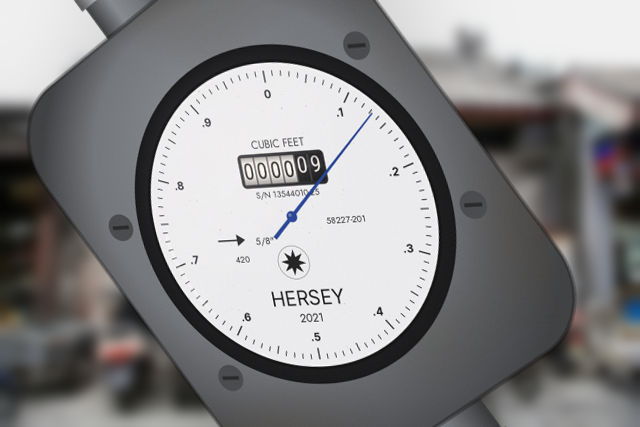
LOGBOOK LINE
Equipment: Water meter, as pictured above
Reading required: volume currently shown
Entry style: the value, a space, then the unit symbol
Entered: 9.13 ft³
